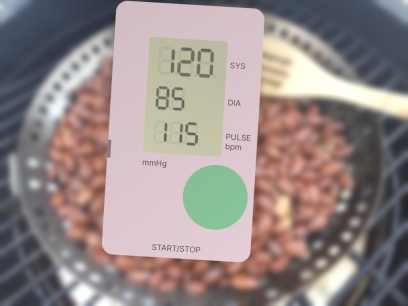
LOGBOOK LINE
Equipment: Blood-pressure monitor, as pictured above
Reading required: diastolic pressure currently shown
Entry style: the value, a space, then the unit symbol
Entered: 85 mmHg
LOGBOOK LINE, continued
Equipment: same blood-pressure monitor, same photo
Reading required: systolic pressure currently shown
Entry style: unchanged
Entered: 120 mmHg
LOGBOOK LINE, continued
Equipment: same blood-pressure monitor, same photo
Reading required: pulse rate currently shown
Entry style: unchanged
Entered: 115 bpm
